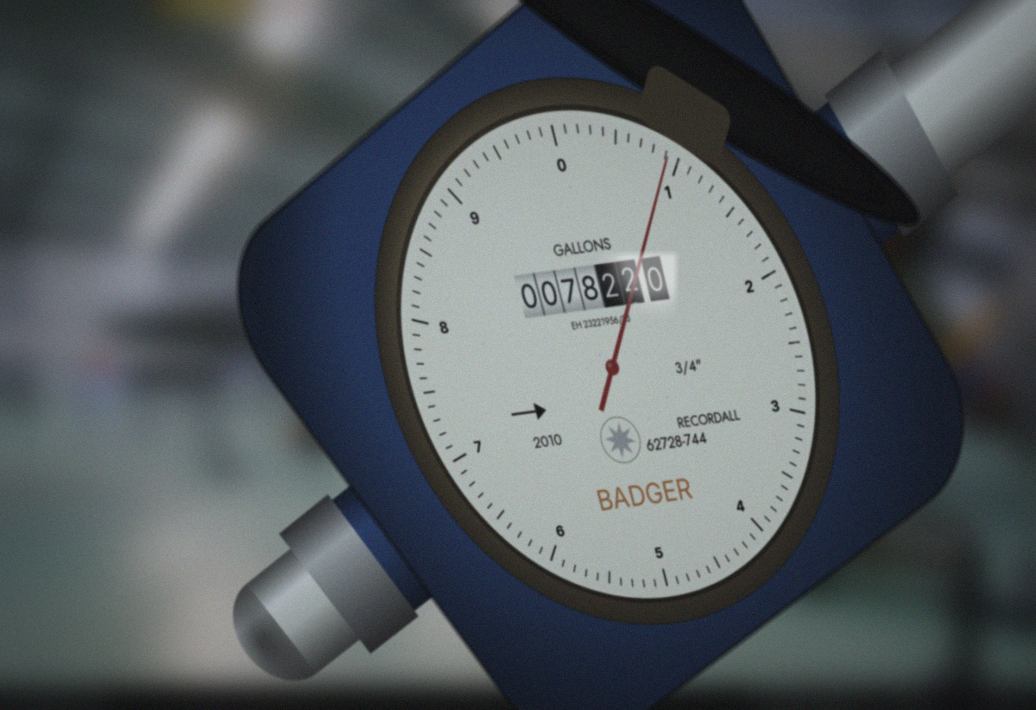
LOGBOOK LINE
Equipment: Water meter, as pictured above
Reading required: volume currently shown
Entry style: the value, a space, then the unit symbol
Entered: 78220.9 gal
